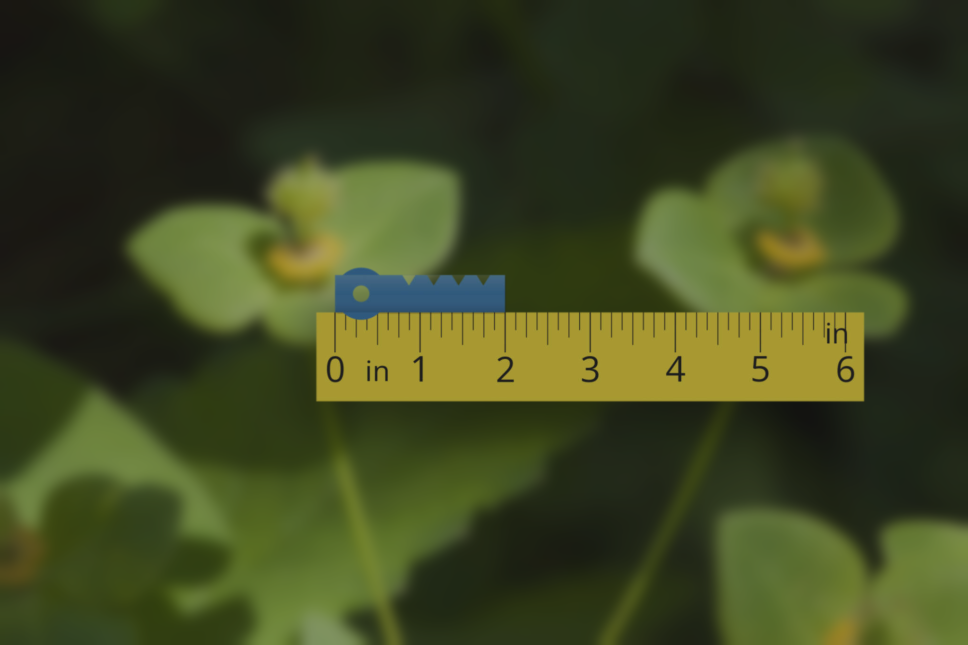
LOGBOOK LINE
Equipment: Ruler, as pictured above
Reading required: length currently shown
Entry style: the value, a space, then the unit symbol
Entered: 2 in
